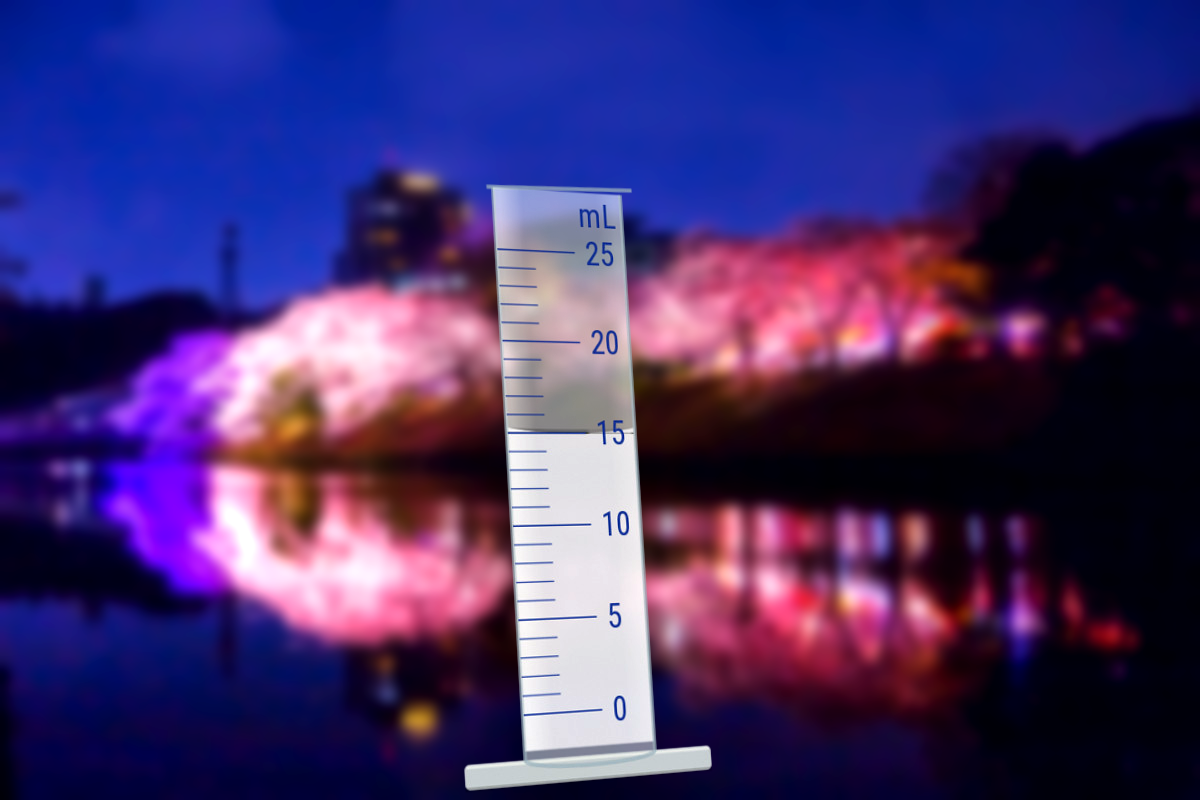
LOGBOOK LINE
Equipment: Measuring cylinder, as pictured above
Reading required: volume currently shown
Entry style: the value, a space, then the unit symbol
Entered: 15 mL
